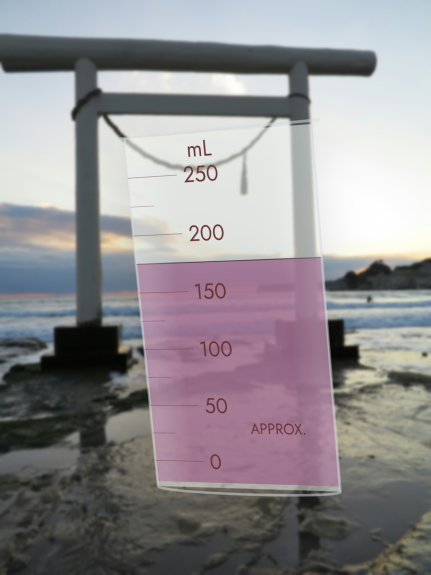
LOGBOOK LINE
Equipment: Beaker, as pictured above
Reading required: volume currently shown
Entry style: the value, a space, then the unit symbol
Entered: 175 mL
